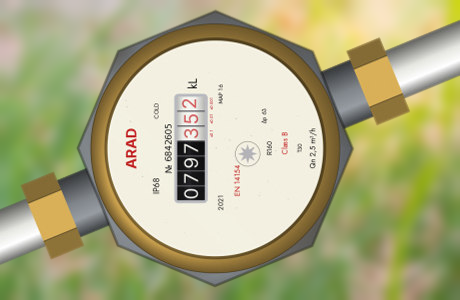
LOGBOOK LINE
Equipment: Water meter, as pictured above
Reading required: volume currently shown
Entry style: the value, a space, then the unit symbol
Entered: 797.352 kL
